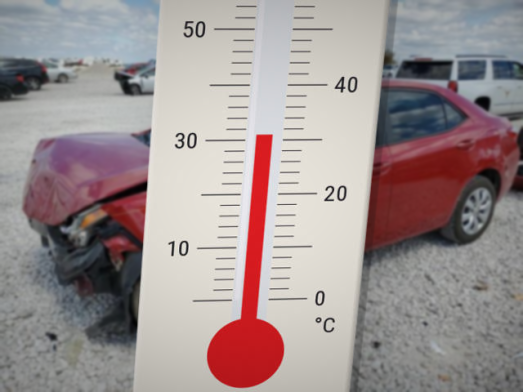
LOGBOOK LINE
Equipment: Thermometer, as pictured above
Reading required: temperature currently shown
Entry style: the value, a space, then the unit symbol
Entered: 31 °C
